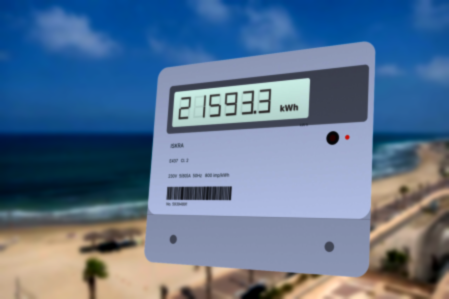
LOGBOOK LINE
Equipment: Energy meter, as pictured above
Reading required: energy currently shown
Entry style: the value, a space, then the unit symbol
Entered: 21593.3 kWh
